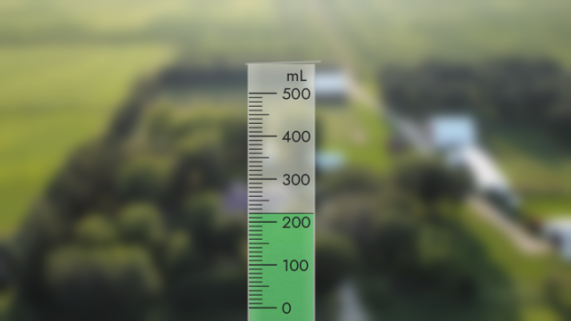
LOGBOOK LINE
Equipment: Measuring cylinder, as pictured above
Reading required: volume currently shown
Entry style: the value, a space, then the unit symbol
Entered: 220 mL
